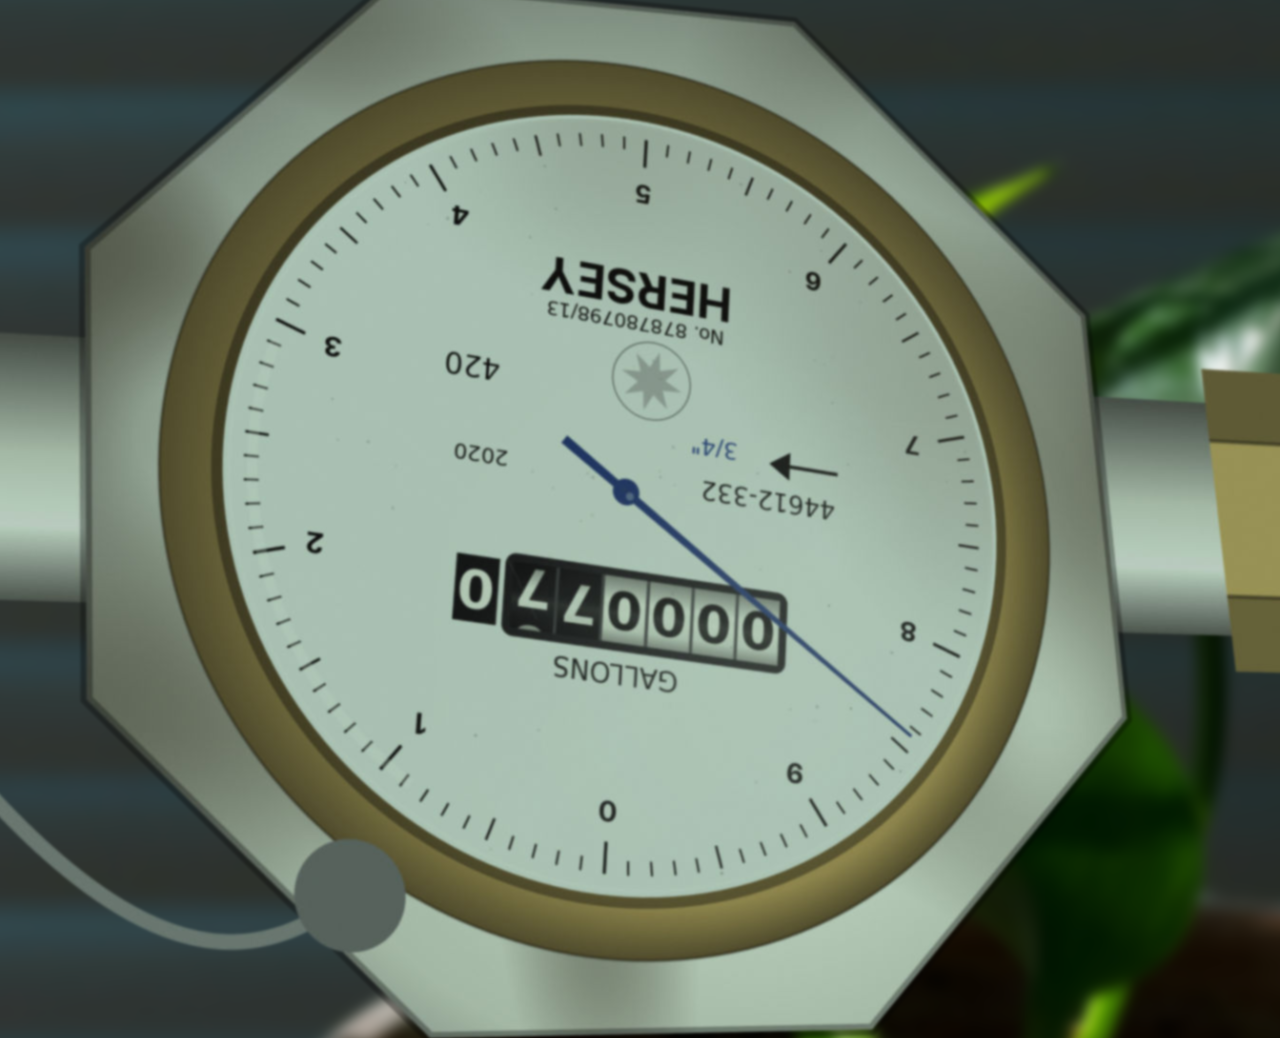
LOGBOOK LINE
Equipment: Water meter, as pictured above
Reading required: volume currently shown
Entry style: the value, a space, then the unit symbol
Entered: 768.4 gal
